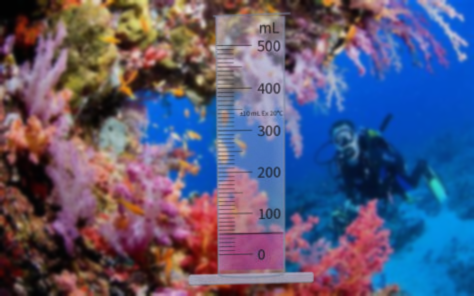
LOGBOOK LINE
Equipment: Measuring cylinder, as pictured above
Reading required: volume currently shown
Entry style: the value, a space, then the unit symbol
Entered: 50 mL
